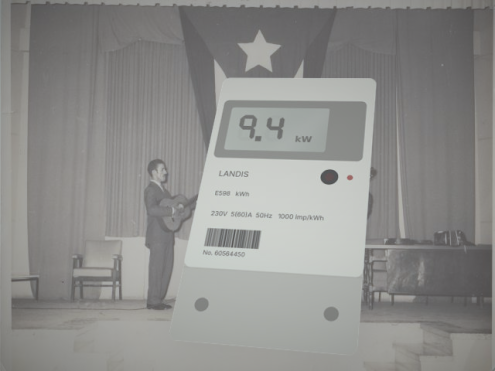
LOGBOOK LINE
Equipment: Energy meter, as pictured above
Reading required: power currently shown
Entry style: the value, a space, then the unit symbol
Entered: 9.4 kW
